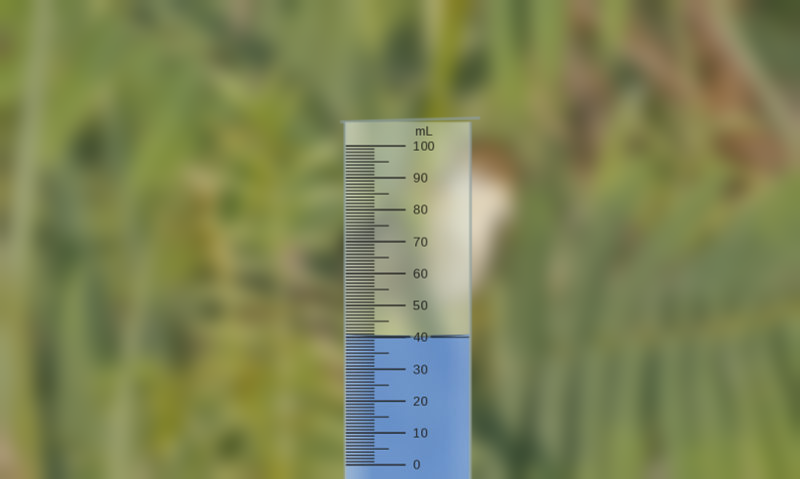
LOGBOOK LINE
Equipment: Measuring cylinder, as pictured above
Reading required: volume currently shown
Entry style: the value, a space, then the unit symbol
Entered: 40 mL
